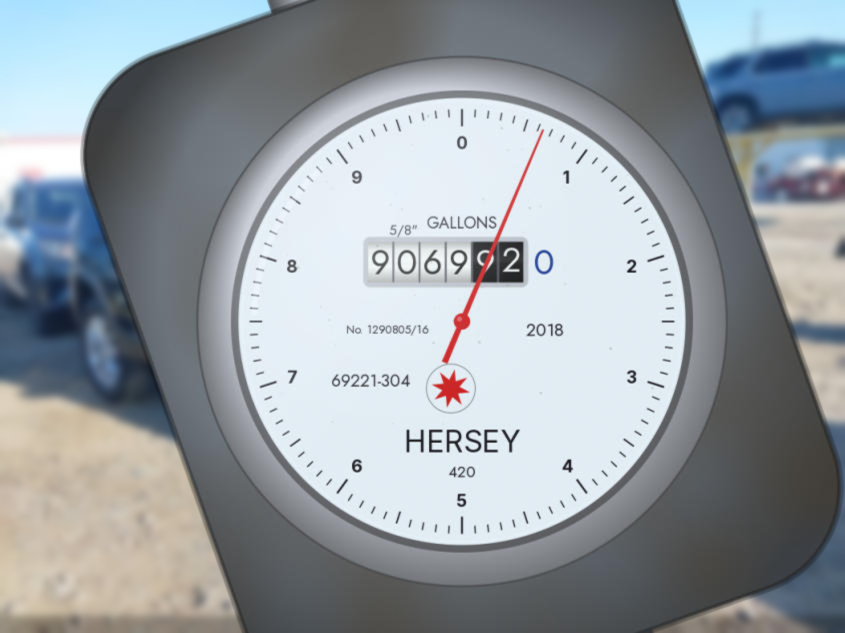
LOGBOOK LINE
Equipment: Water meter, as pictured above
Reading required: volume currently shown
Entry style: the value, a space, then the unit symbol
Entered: 9069920.6 gal
